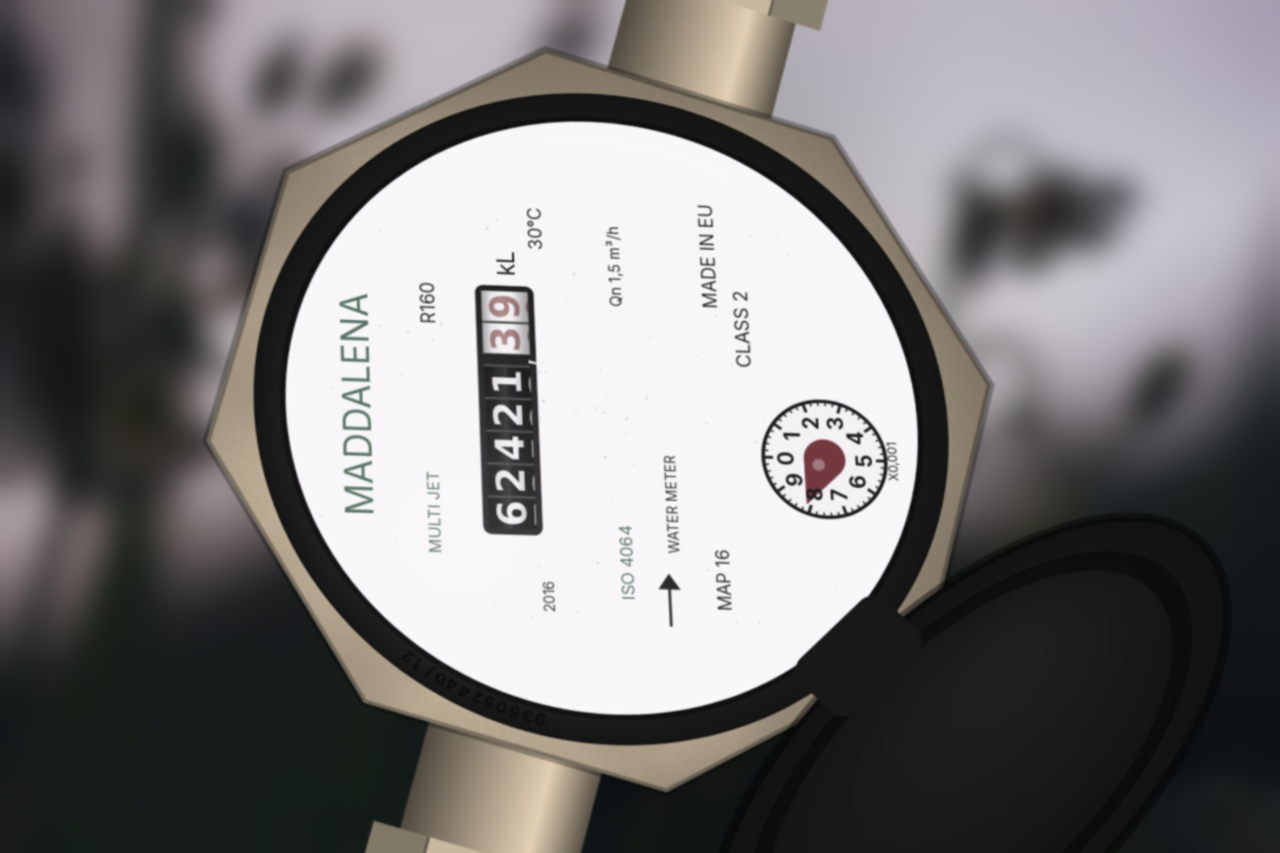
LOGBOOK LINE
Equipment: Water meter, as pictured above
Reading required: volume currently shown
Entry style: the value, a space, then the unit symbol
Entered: 62421.398 kL
